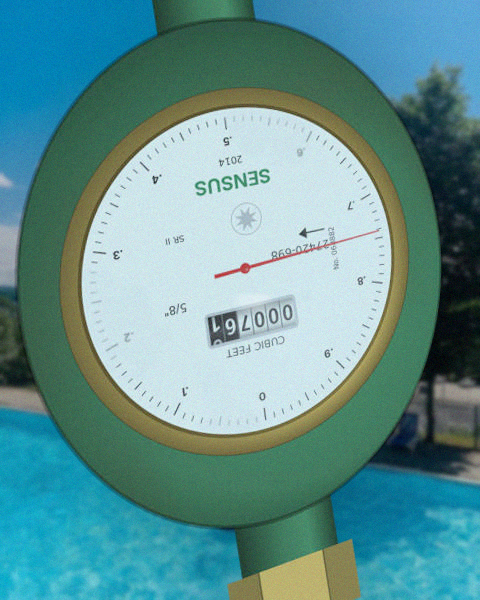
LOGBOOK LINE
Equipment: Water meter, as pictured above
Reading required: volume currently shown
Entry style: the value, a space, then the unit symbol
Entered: 760.74 ft³
